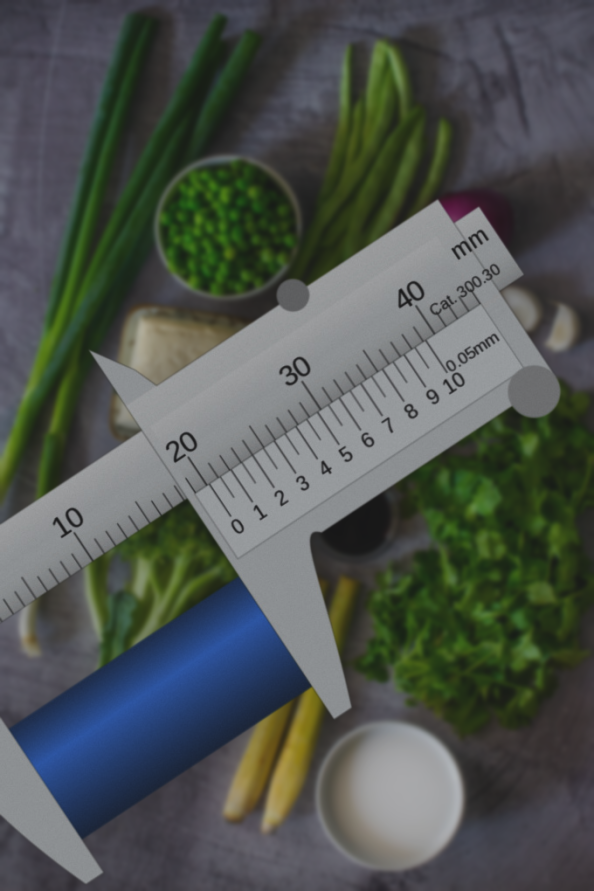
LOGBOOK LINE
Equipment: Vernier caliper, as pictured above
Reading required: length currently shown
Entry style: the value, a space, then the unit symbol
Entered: 20.2 mm
